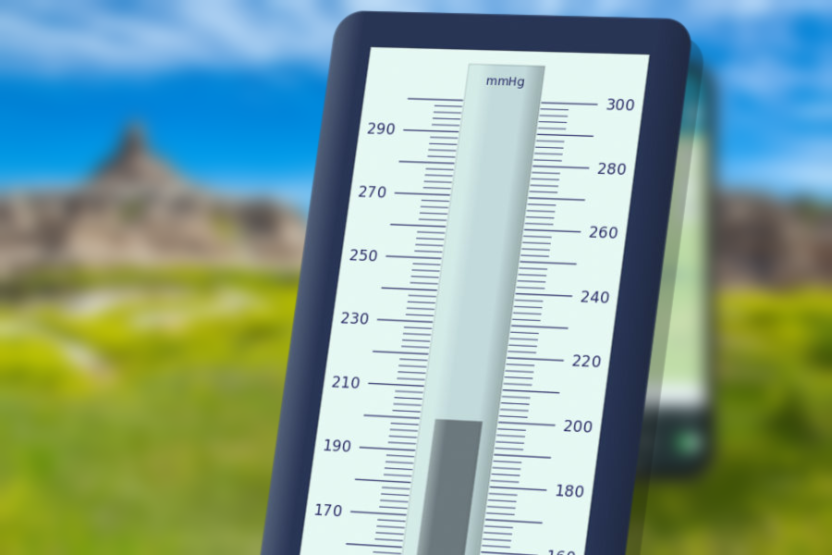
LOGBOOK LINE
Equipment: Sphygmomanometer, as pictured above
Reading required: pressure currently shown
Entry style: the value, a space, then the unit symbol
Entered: 200 mmHg
